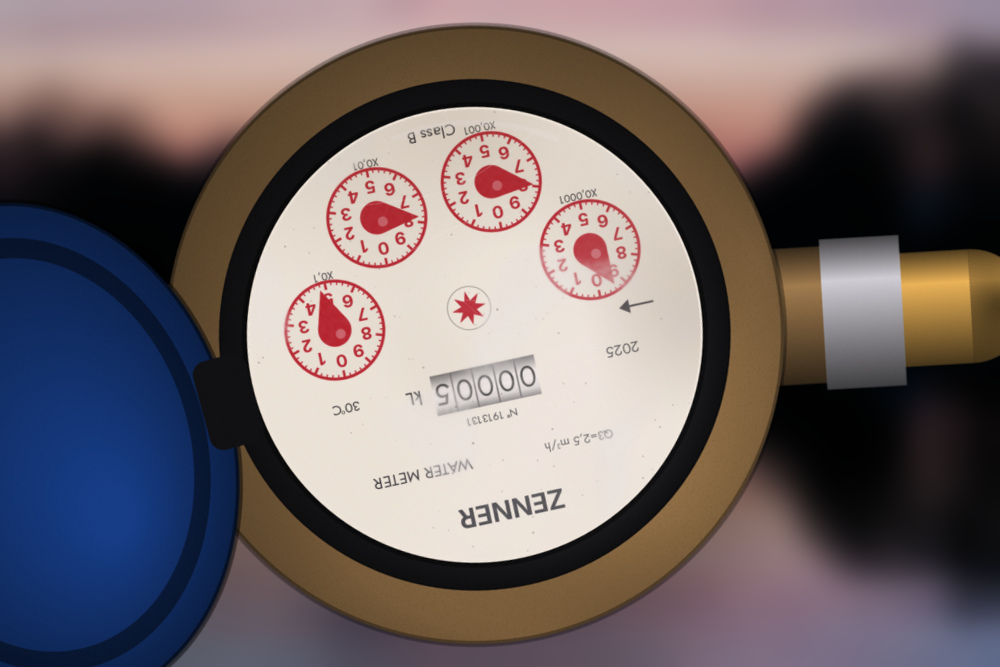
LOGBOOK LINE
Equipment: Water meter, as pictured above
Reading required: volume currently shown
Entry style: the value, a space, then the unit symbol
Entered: 5.4779 kL
